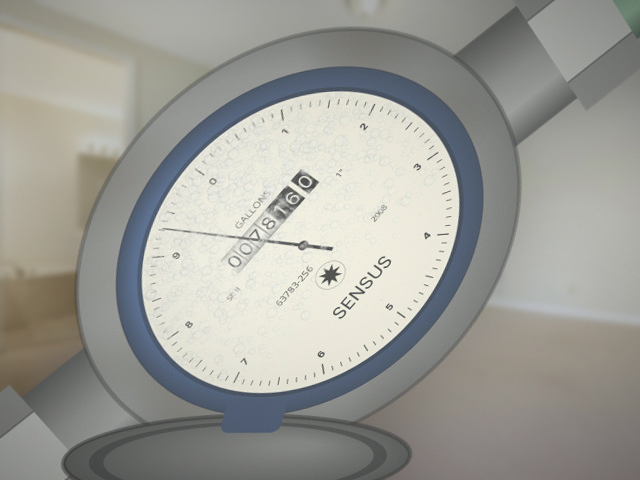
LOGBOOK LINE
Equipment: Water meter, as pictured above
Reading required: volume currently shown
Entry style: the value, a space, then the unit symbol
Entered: 78159.3 gal
